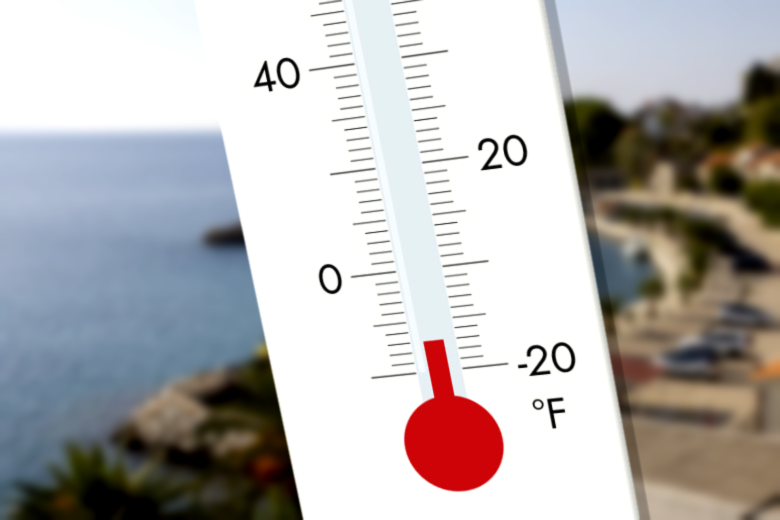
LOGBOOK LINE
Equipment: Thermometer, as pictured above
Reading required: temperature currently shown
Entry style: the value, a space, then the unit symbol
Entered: -14 °F
